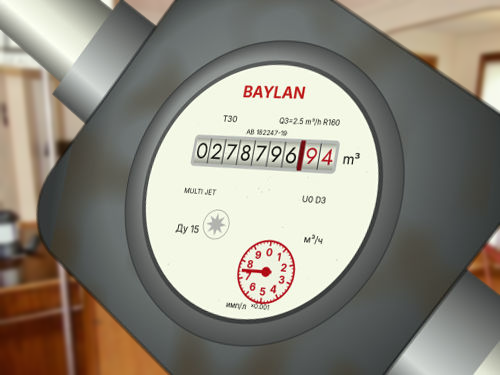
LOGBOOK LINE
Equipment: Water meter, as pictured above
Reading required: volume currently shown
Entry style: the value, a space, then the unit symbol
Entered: 278796.947 m³
